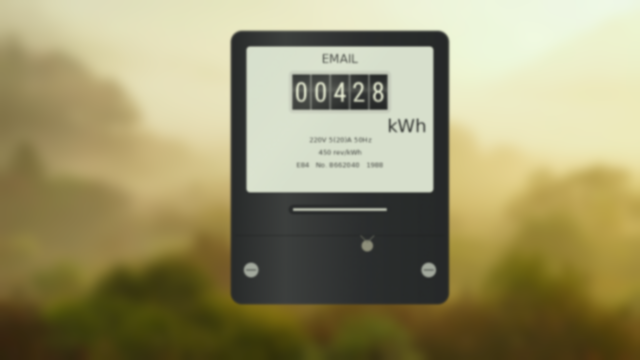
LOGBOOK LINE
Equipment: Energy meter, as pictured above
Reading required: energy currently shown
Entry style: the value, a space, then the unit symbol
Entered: 428 kWh
